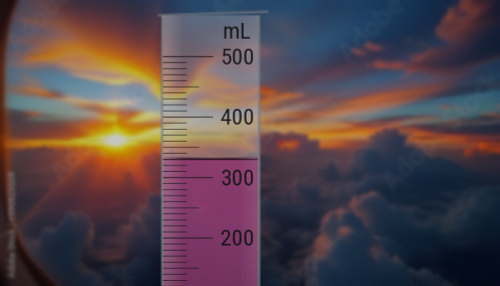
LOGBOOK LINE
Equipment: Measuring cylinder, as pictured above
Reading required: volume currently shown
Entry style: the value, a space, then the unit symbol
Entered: 330 mL
